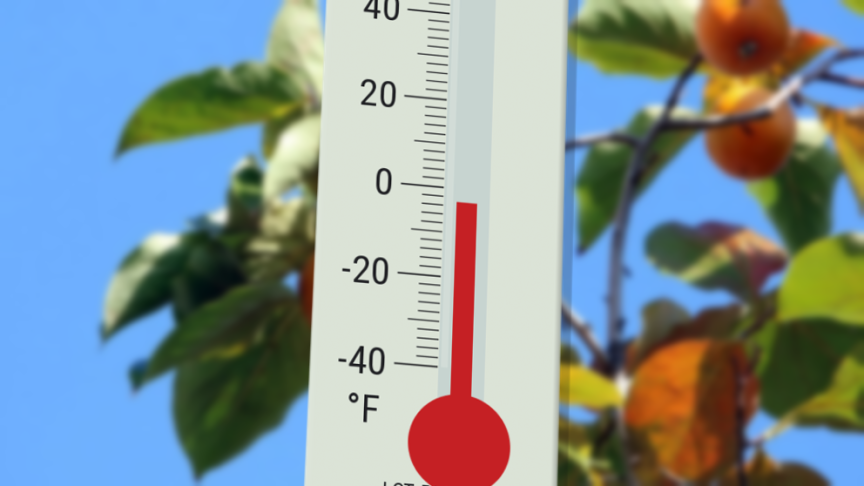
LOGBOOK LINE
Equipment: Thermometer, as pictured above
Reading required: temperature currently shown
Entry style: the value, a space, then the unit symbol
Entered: -3 °F
